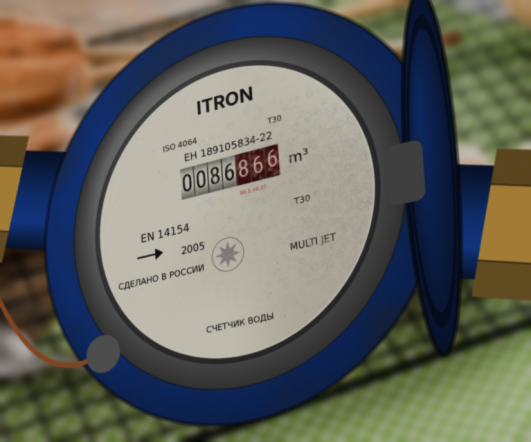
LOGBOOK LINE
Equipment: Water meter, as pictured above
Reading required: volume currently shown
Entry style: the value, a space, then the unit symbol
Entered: 86.866 m³
